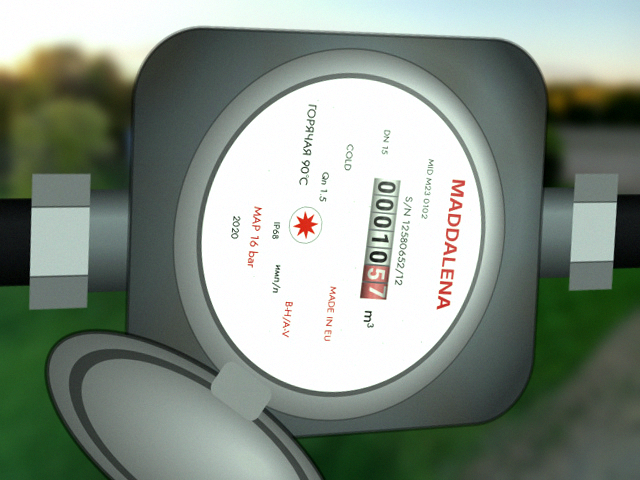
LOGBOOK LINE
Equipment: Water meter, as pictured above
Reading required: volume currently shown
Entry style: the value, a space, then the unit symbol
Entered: 10.57 m³
